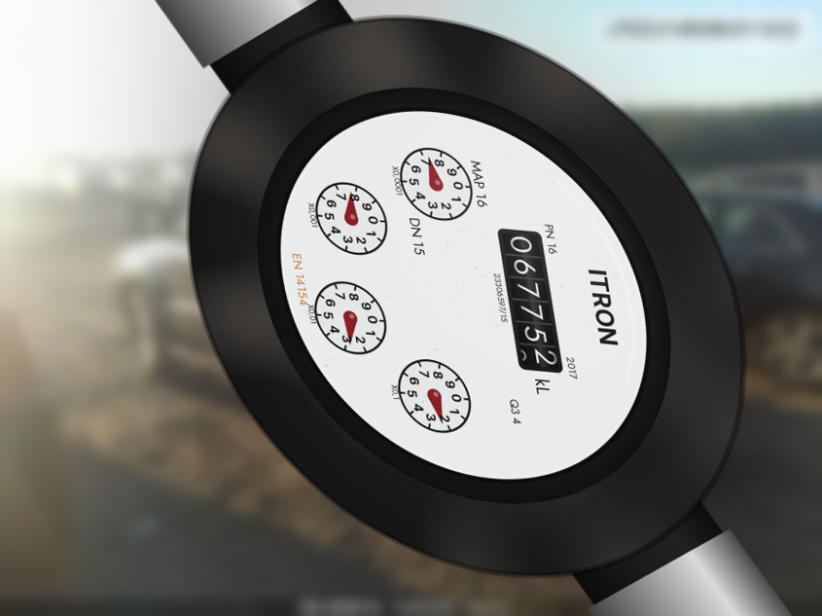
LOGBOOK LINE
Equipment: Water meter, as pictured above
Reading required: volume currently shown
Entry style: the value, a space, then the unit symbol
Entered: 67752.2277 kL
